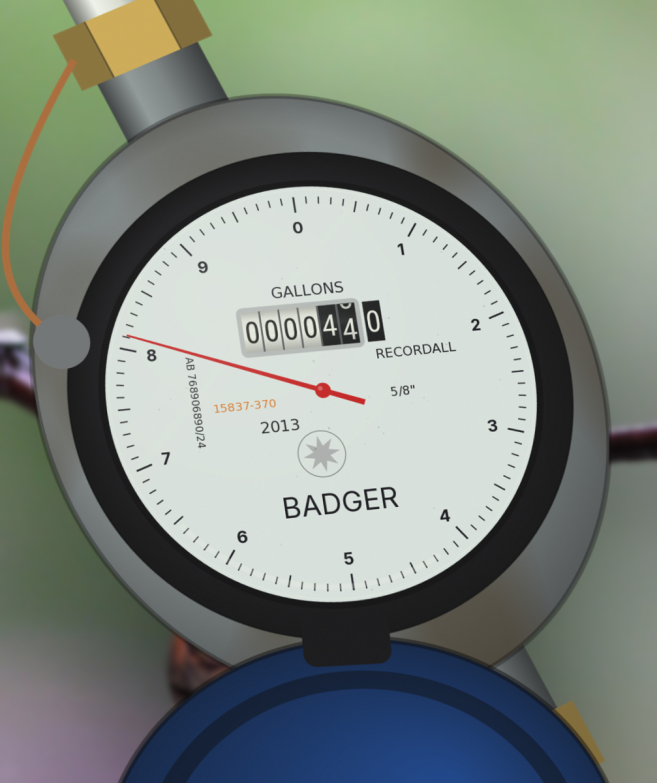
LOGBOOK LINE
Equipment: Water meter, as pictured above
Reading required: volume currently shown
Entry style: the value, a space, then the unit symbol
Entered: 438.1 gal
